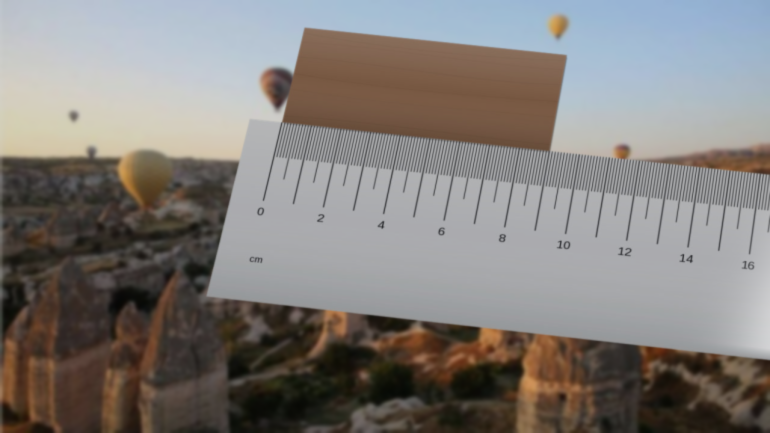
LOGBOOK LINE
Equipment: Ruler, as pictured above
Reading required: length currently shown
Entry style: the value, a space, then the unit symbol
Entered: 9 cm
